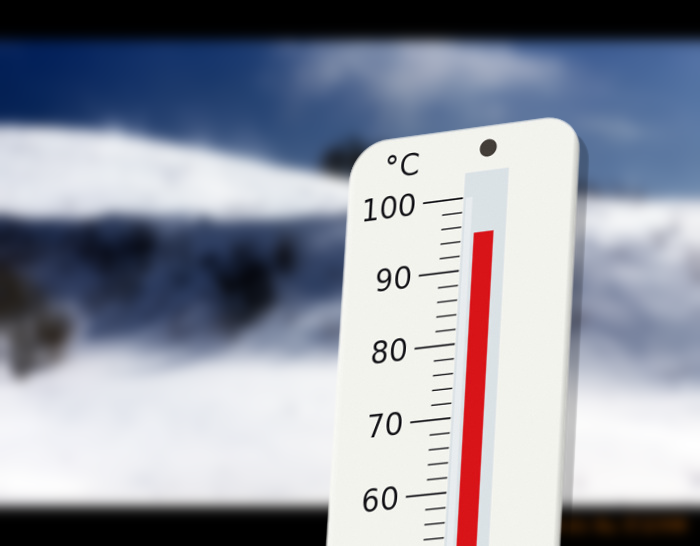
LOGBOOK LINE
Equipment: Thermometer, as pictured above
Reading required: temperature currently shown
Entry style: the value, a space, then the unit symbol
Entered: 95 °C
